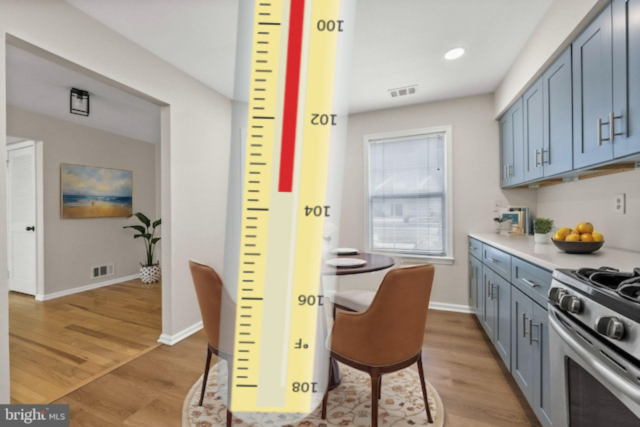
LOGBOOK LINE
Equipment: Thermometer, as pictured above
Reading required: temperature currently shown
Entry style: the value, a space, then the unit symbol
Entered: 103.6 °F
